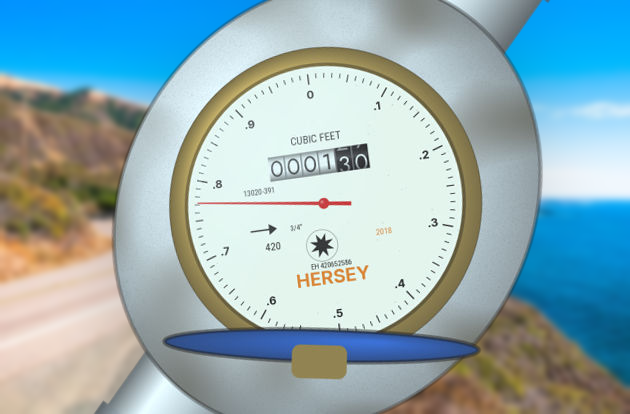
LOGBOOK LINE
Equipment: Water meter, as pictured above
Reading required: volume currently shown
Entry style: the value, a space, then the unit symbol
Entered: 129.77 ft³
